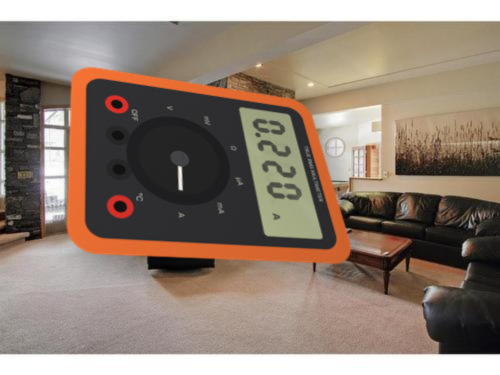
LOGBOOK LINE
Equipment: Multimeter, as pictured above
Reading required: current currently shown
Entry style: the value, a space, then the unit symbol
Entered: 0.220 A
